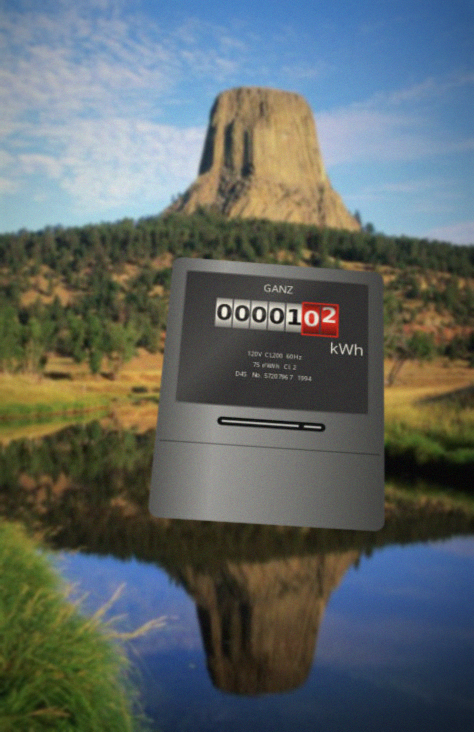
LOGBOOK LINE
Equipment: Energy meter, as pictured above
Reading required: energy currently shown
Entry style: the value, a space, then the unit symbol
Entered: 1.02 kWh
